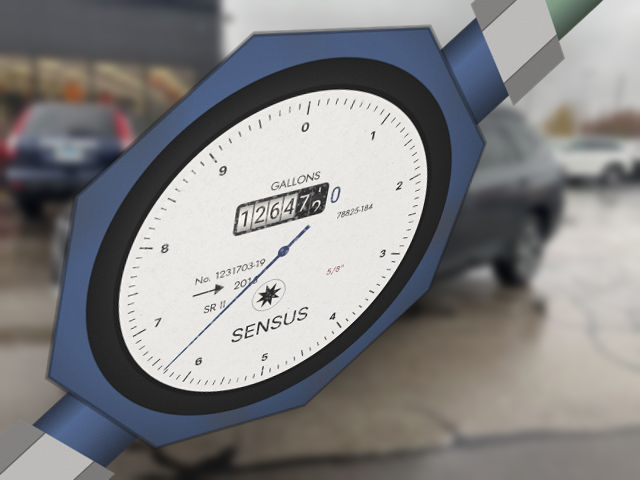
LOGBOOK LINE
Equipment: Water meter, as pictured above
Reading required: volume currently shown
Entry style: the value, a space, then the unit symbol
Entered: 1264716.3 gal
